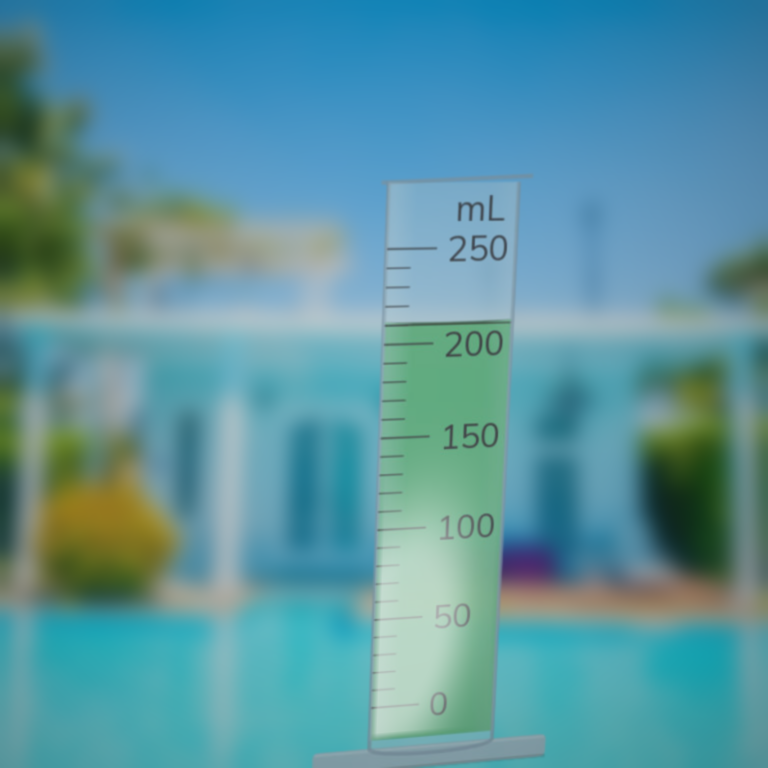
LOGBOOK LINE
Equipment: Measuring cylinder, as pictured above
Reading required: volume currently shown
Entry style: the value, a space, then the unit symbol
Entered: 210 mL
